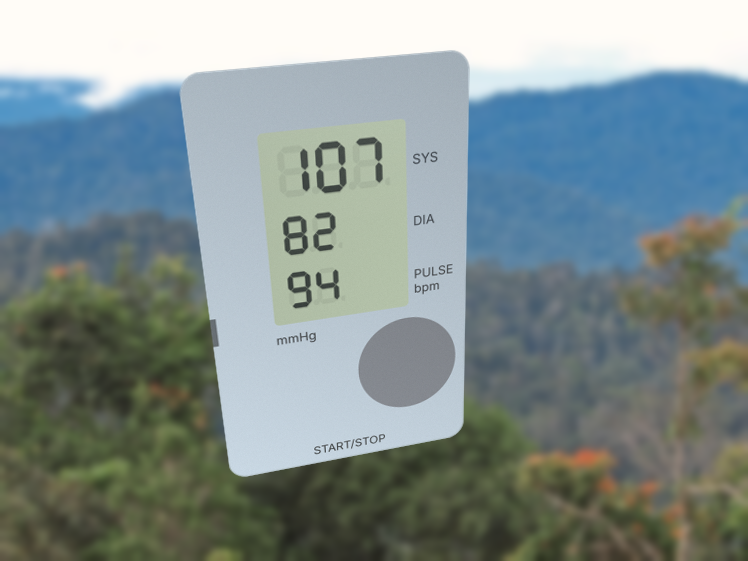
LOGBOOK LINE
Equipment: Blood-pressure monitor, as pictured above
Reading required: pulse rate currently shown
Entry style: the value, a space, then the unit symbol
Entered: 94 bpm
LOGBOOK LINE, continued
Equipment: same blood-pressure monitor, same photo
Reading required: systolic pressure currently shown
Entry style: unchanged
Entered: 107 mmHg
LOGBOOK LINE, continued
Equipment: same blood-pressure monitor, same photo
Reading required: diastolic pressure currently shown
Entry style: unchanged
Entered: 82 mmHg
